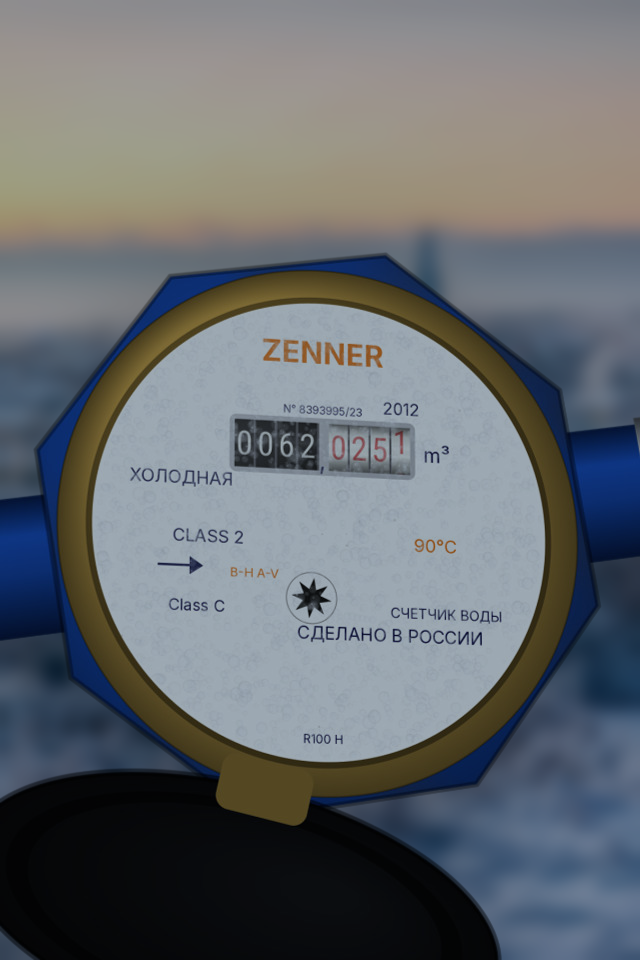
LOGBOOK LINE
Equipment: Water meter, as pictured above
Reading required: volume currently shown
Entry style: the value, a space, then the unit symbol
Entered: 62.0251 m³
